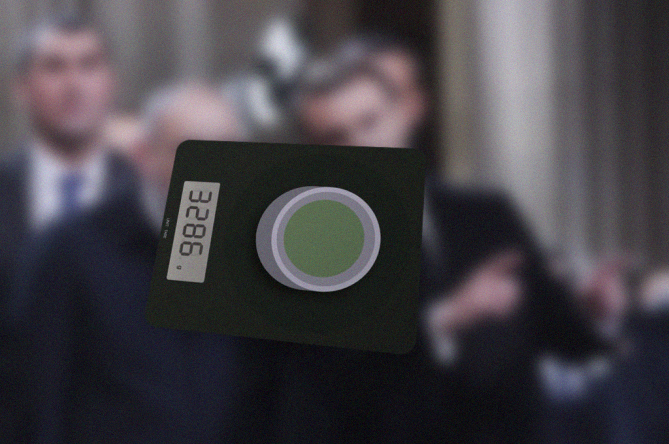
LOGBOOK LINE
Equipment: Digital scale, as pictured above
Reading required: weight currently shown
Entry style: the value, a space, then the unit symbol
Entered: 3286 g
